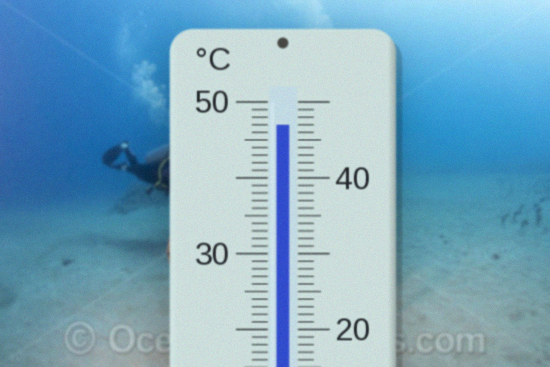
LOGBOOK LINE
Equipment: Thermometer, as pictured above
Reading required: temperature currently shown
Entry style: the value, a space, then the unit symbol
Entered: 47 °C
